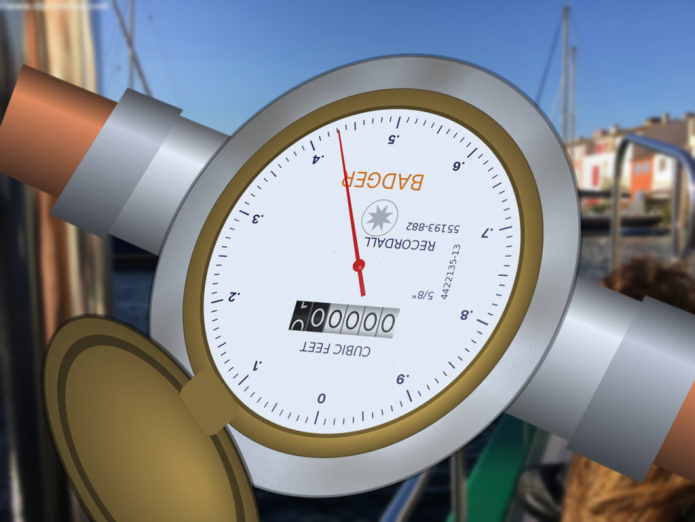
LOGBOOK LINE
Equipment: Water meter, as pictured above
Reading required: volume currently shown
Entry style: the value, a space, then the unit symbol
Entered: 0.43 ft³
